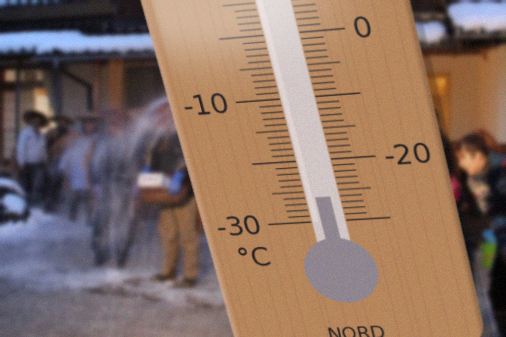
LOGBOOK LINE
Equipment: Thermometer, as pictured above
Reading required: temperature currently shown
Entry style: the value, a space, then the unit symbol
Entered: -26 °C
